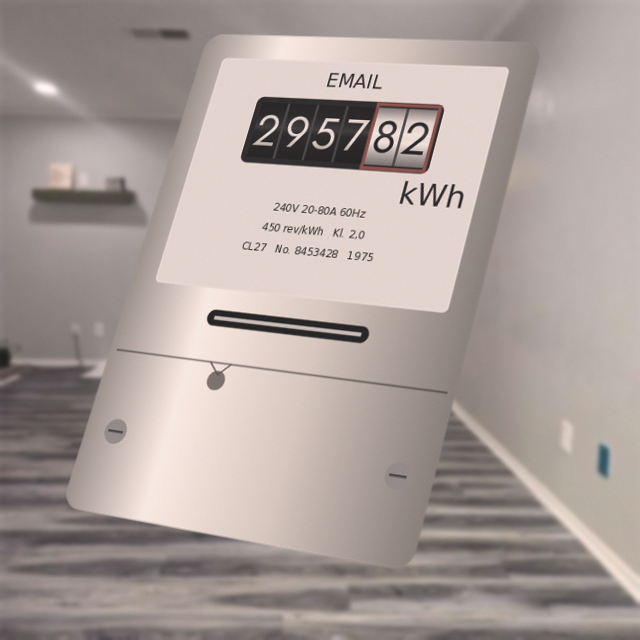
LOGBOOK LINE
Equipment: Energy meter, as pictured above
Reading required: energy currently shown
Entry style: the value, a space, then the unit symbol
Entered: 2957.82 kWh
